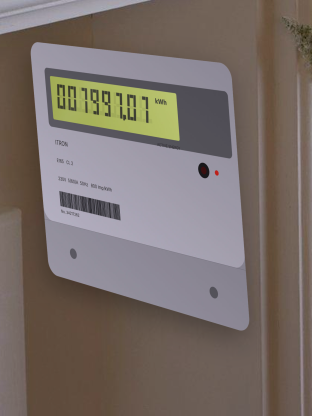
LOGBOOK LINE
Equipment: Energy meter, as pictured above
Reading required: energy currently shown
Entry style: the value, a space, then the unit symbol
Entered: 7997.07 kWh
